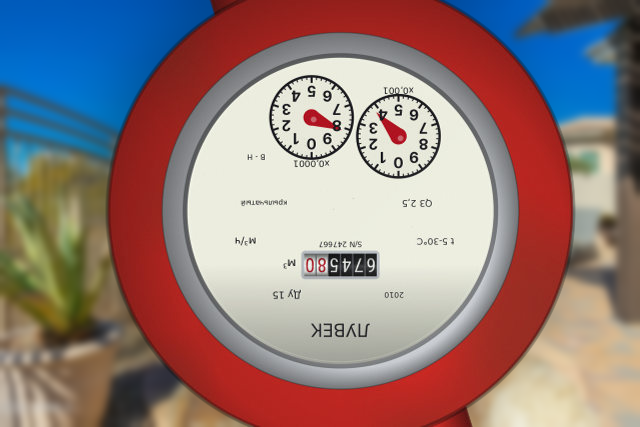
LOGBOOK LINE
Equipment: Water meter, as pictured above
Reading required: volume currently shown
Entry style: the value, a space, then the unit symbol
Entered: 6745.8038 m³
